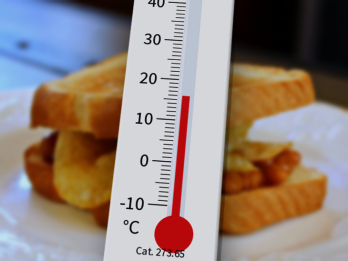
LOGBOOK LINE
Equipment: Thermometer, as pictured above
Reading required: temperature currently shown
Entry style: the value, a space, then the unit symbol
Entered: 16 °C
